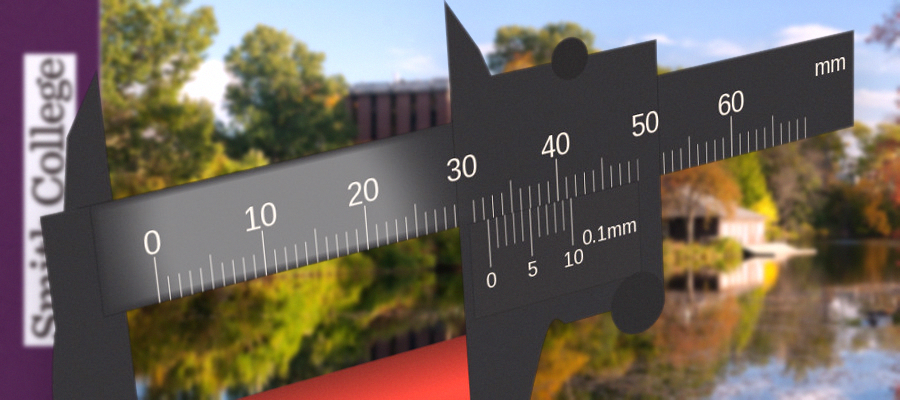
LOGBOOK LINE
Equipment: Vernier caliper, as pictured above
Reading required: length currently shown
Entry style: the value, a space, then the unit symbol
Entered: 32.4 mm
